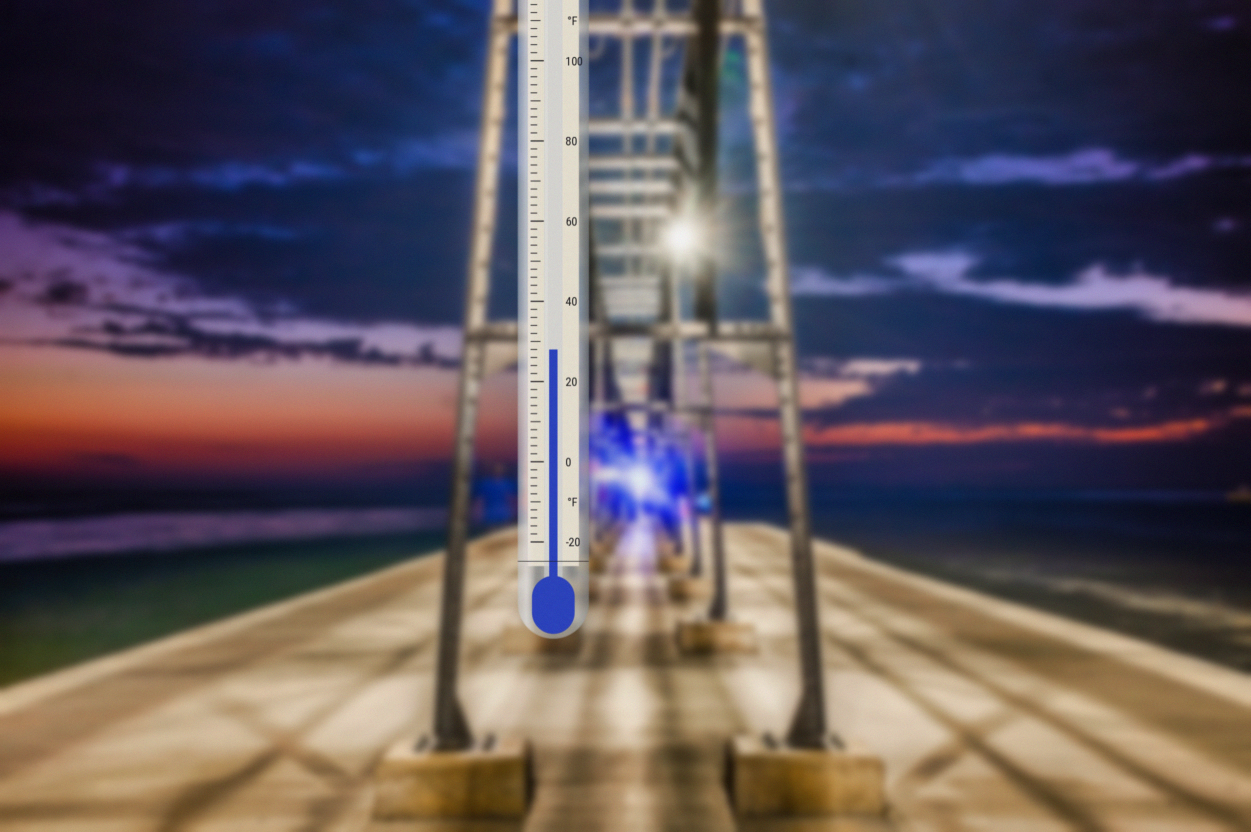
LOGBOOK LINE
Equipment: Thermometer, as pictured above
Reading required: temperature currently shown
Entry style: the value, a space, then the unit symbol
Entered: 28 °F
